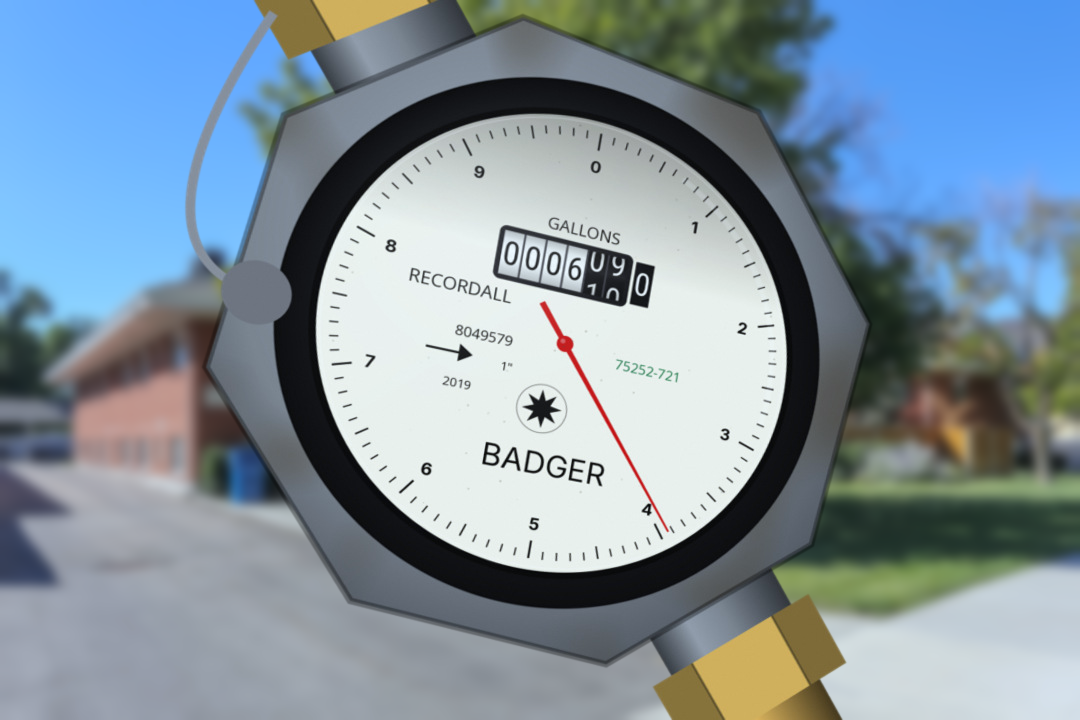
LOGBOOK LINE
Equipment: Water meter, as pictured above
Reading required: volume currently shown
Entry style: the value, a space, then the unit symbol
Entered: 6093.9 gal
